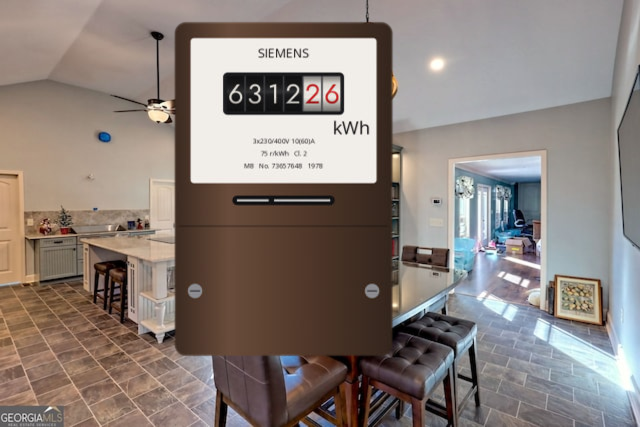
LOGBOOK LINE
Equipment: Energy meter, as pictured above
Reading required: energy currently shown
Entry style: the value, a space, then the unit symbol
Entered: 6312.26 kWh
